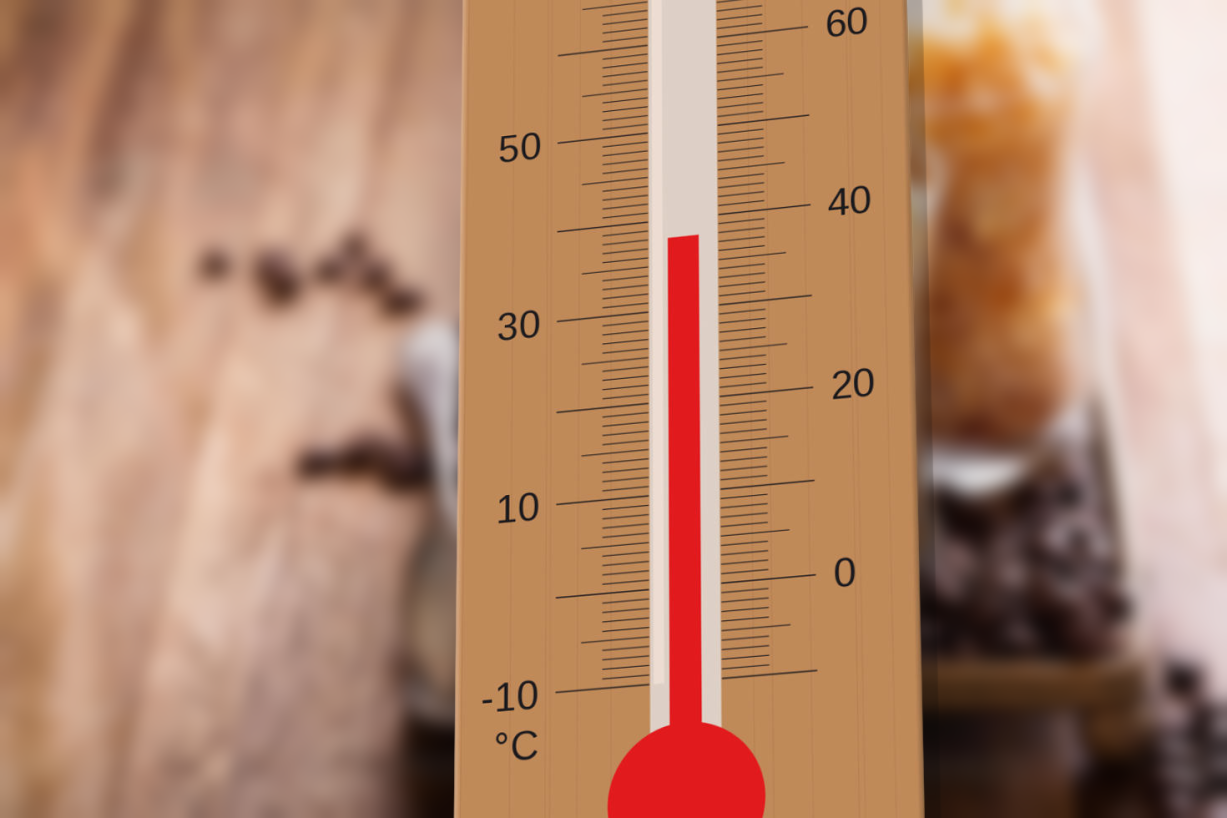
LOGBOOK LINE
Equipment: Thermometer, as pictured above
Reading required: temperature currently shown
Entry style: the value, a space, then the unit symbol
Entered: 38 °C
